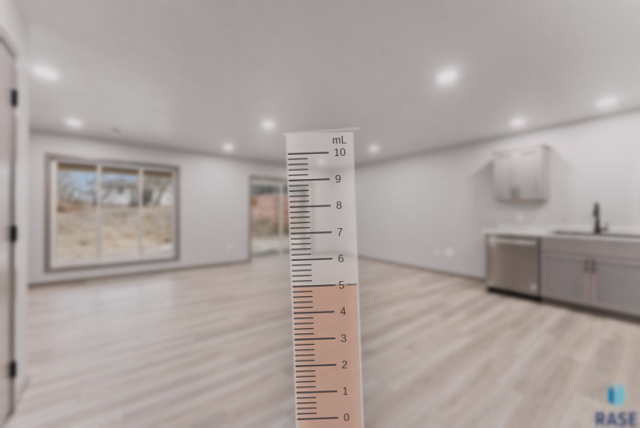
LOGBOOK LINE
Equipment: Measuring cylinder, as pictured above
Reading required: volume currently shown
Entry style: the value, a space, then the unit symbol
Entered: 5 mL
